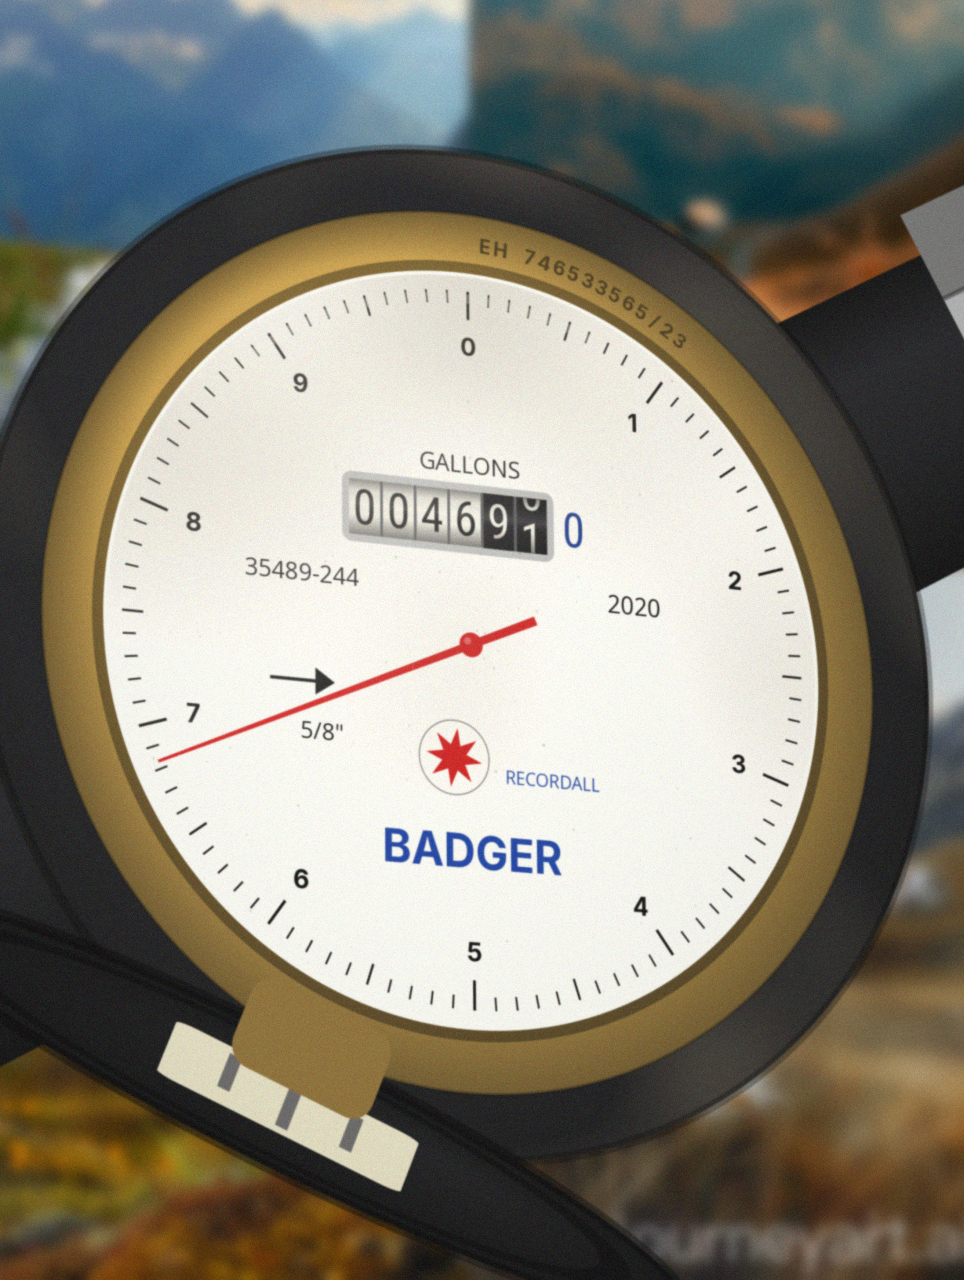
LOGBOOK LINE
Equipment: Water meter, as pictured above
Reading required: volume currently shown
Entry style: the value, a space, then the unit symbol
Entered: 46906.8 gal
